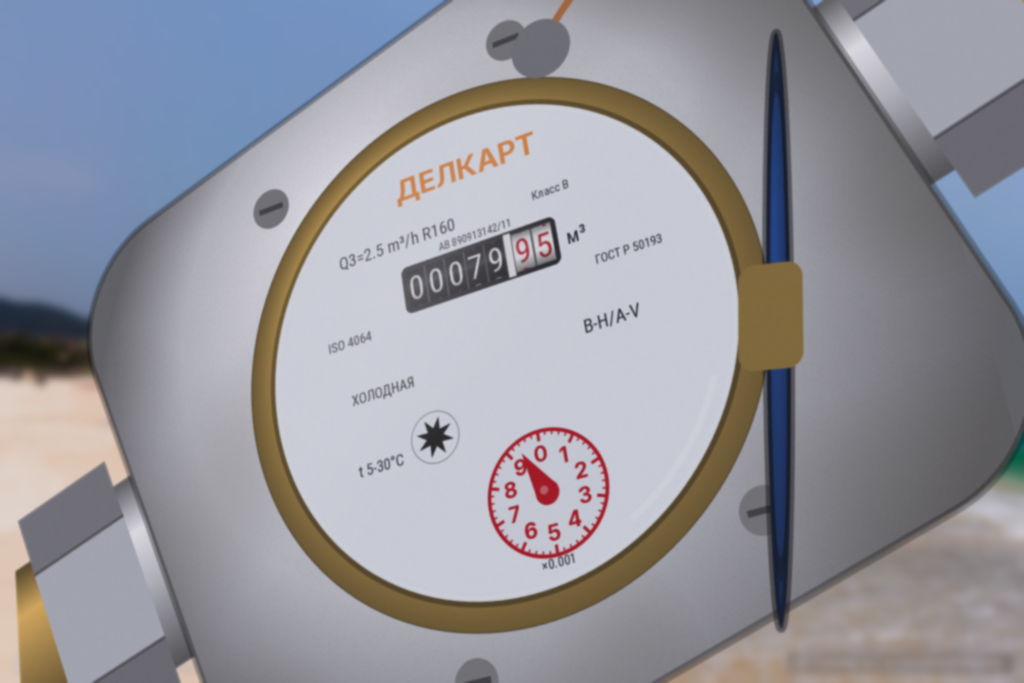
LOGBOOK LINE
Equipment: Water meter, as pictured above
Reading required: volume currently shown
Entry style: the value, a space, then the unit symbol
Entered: 79.949 m³
